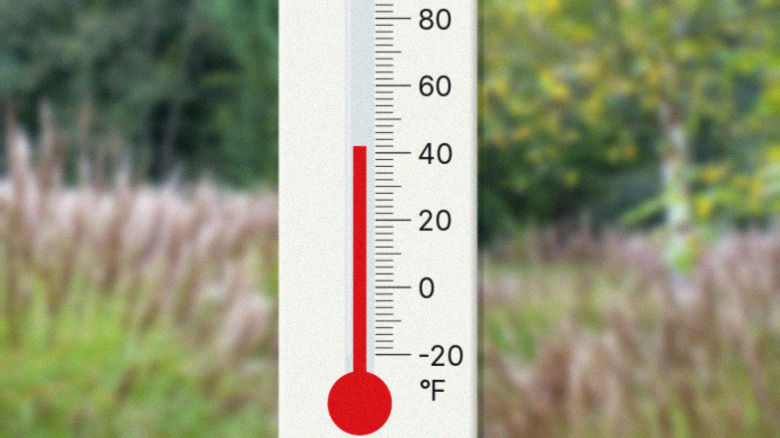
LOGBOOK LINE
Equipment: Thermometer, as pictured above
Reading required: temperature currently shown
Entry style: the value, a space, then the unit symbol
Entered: 42 °F
